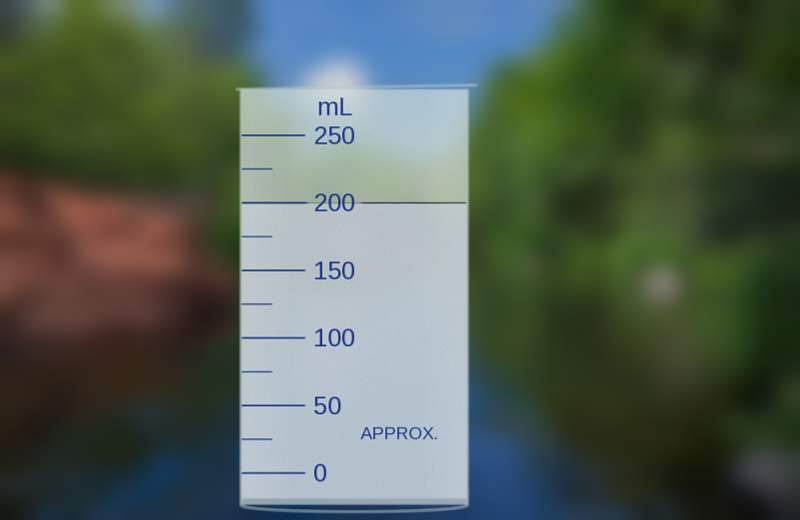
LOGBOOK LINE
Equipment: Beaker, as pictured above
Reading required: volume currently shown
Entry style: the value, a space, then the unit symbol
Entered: 200 mL
